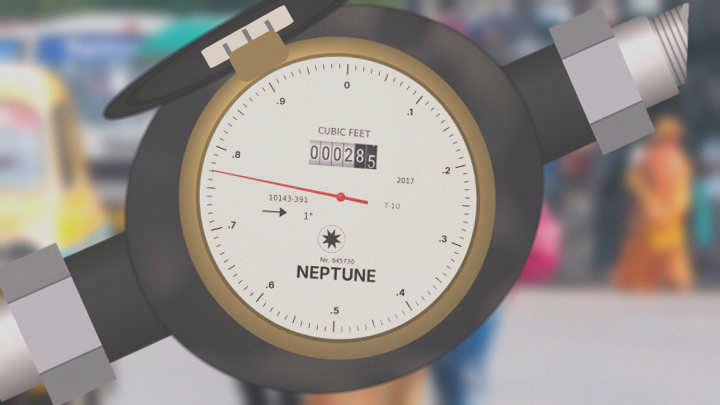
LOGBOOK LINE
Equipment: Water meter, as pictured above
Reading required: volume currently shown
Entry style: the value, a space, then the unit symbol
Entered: 284.77 ft³
